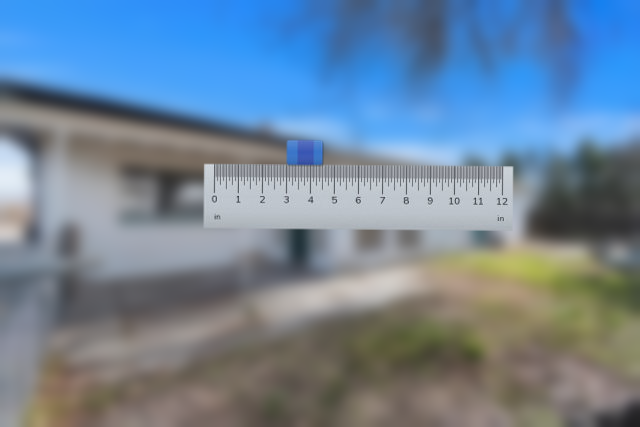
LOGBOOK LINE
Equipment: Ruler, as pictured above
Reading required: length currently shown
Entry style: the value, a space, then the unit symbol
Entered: 1.5 in
